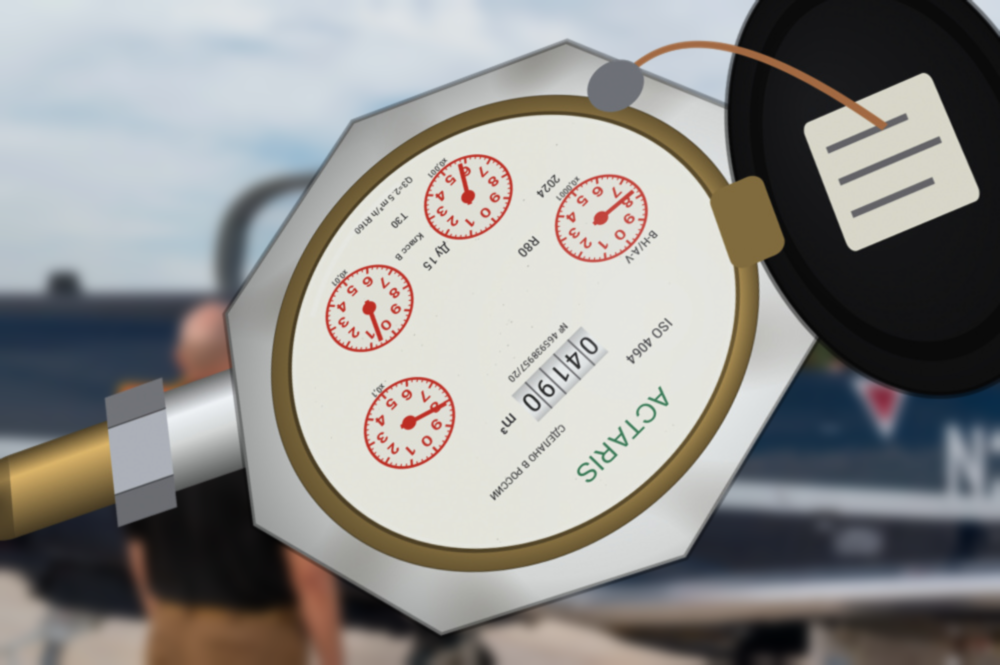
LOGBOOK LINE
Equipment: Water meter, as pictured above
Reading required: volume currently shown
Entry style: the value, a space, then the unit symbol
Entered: 4190.8057 m³
